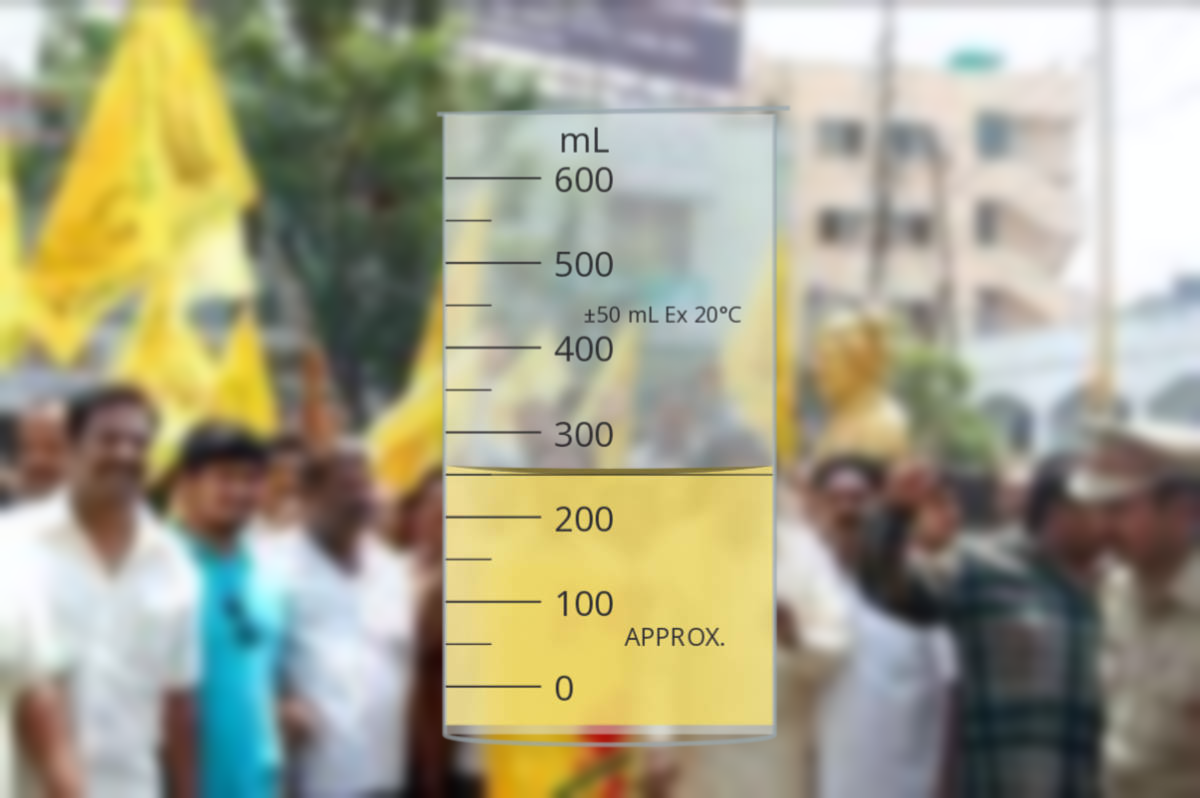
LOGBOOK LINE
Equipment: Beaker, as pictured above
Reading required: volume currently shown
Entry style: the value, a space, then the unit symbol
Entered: 250 mL
